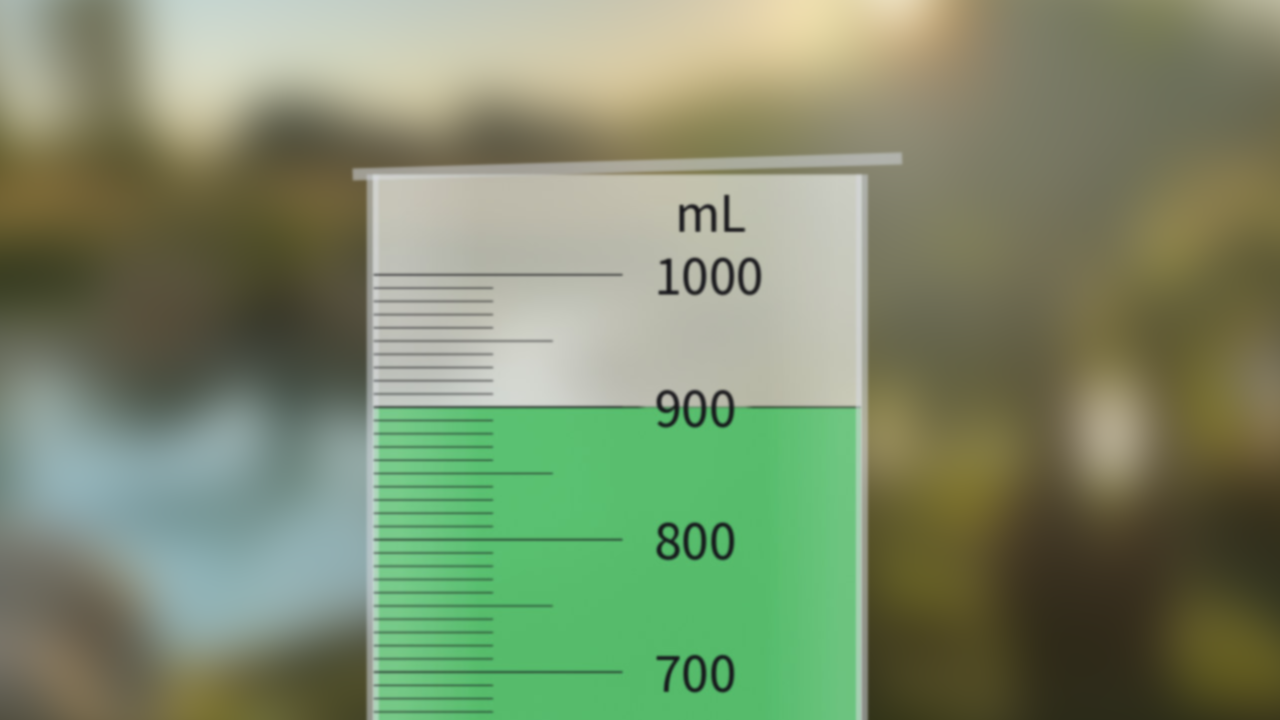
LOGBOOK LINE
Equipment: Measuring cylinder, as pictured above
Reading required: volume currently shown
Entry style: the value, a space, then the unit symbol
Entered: 900 mL
